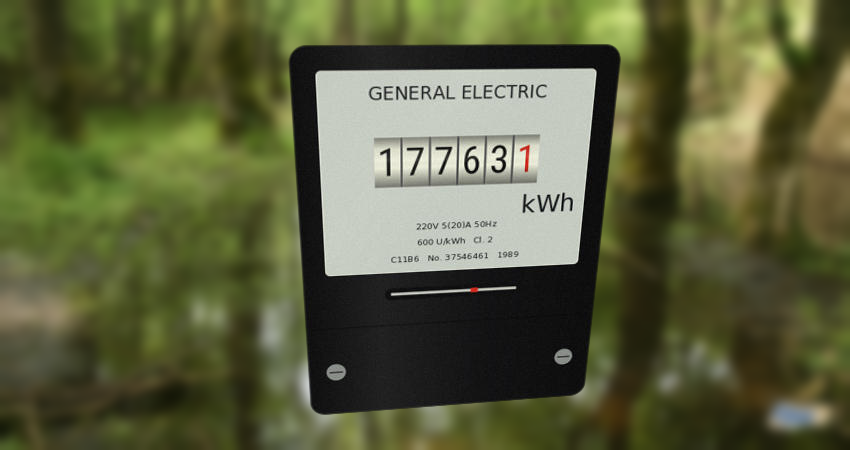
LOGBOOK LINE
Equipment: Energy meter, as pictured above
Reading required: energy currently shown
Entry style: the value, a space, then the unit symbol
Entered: 17763.1 kWh
